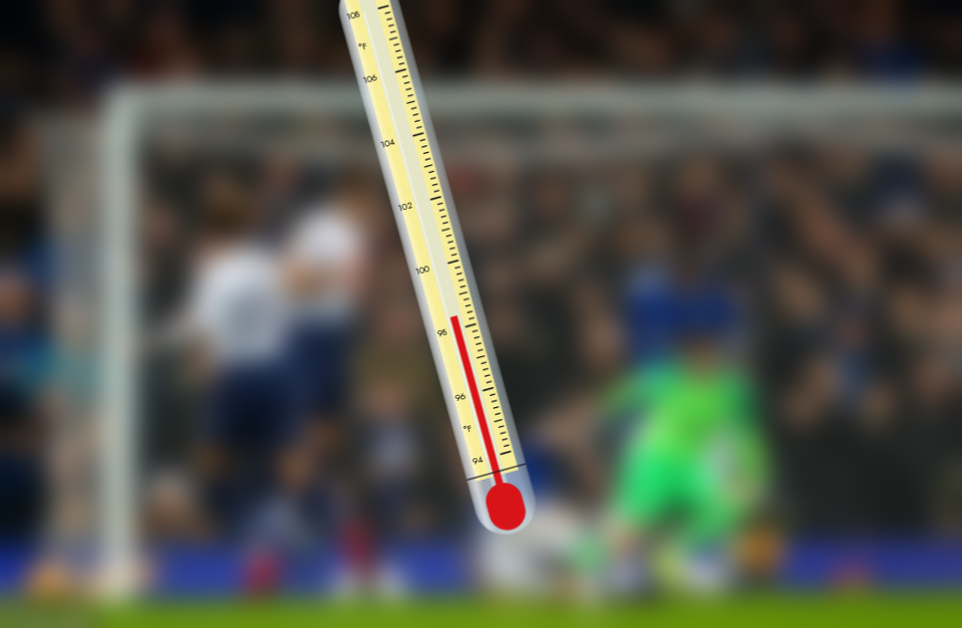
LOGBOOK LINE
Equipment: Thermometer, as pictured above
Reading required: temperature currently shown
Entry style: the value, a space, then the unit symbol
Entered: 98.4 °F
